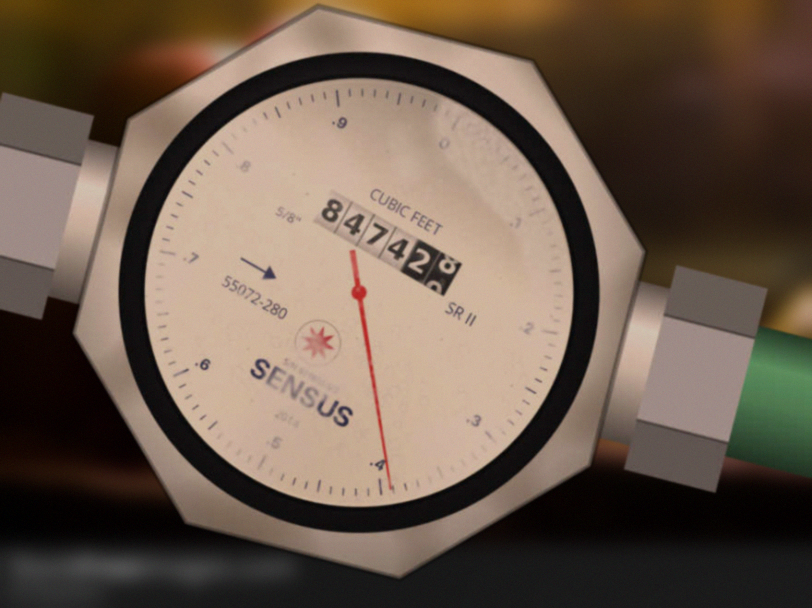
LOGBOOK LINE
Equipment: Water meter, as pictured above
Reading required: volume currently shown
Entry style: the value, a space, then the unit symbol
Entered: 847428.39 ft³
